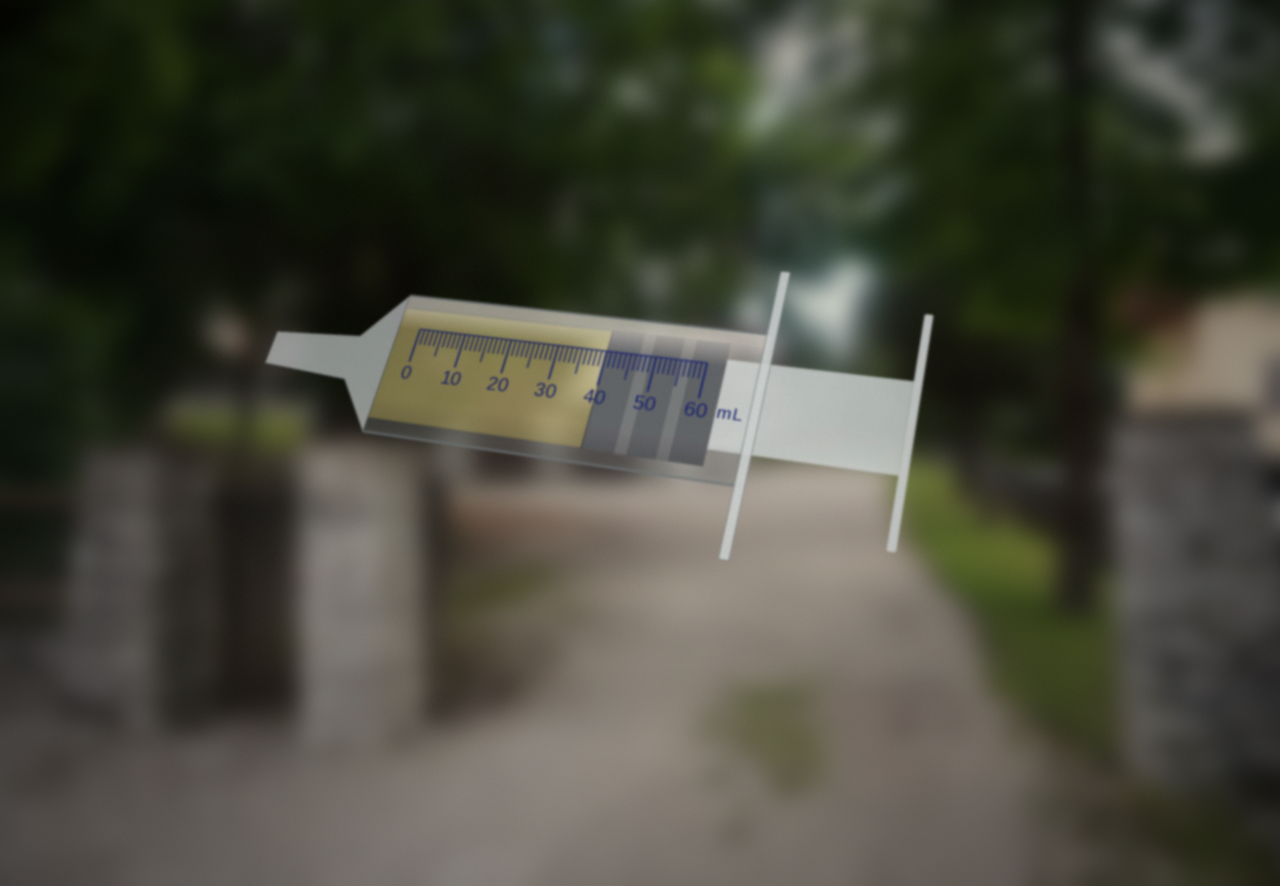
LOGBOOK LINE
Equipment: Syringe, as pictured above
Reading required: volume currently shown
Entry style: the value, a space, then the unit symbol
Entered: 40 mL
